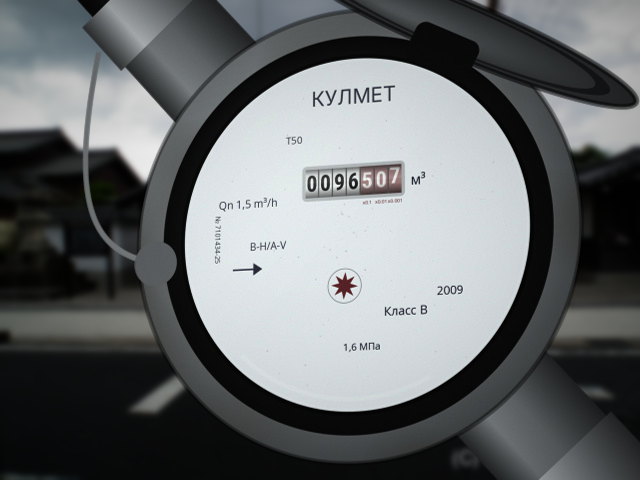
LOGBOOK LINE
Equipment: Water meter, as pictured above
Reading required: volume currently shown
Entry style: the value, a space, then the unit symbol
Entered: 96.507 m³
